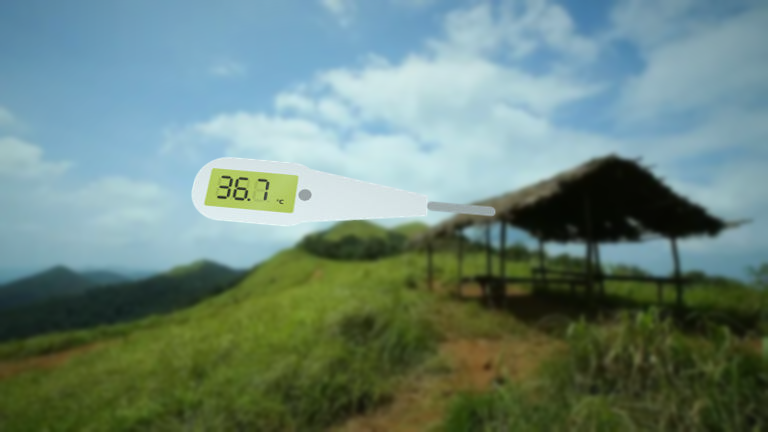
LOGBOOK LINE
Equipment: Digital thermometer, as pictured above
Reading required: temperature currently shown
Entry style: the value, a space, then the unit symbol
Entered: 36.7 °C
